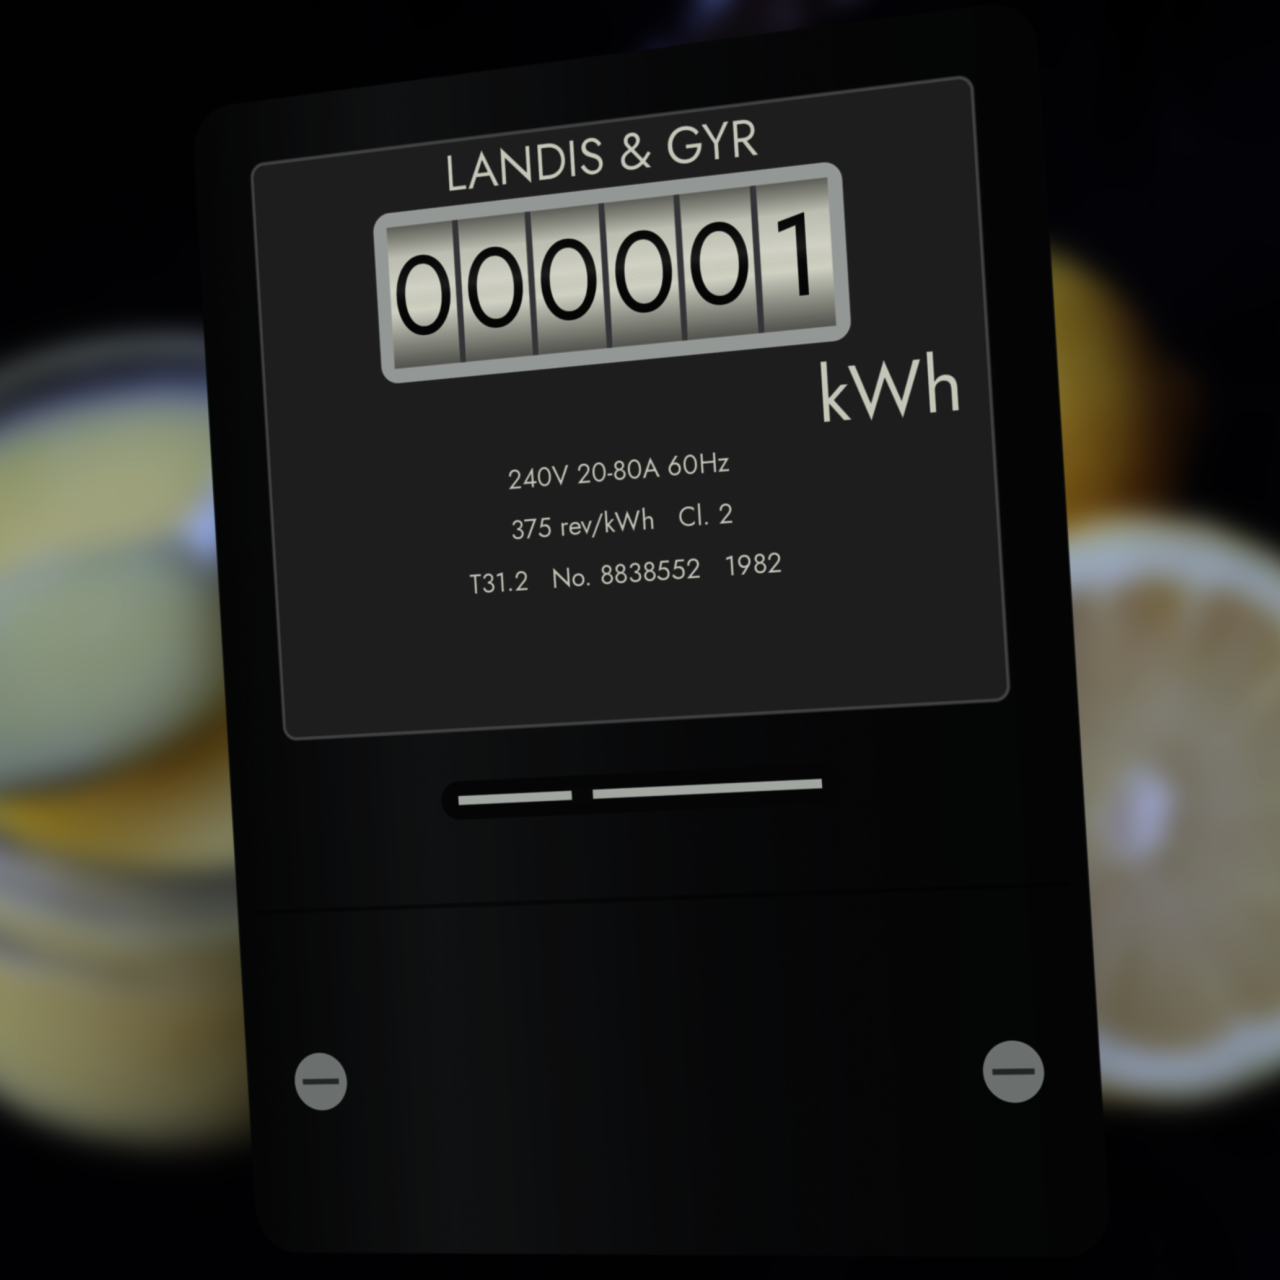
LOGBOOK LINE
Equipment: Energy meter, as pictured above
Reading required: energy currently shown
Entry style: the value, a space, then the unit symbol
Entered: 1 kWh
